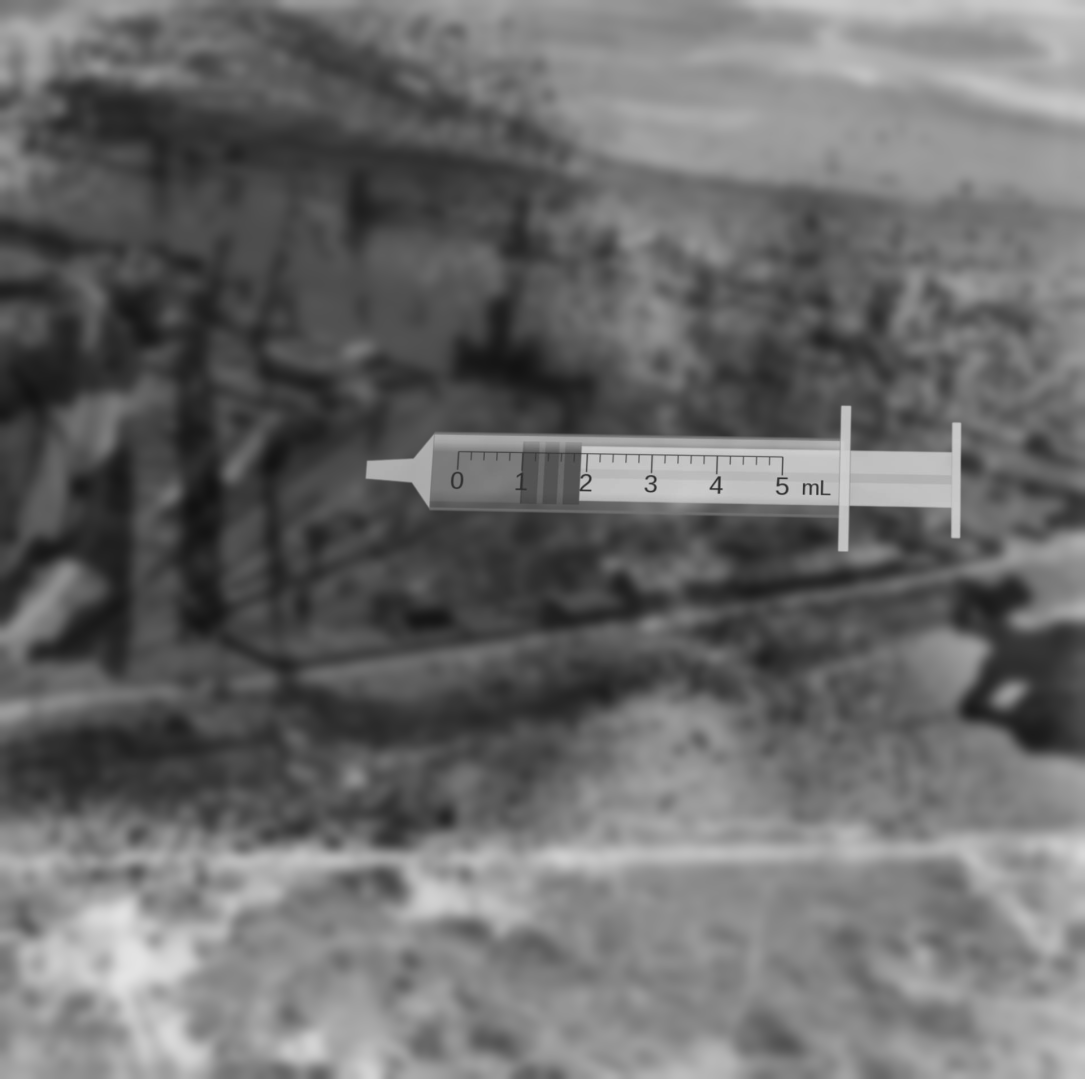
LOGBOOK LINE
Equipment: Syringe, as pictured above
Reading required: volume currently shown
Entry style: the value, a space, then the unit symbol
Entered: 1 mL
